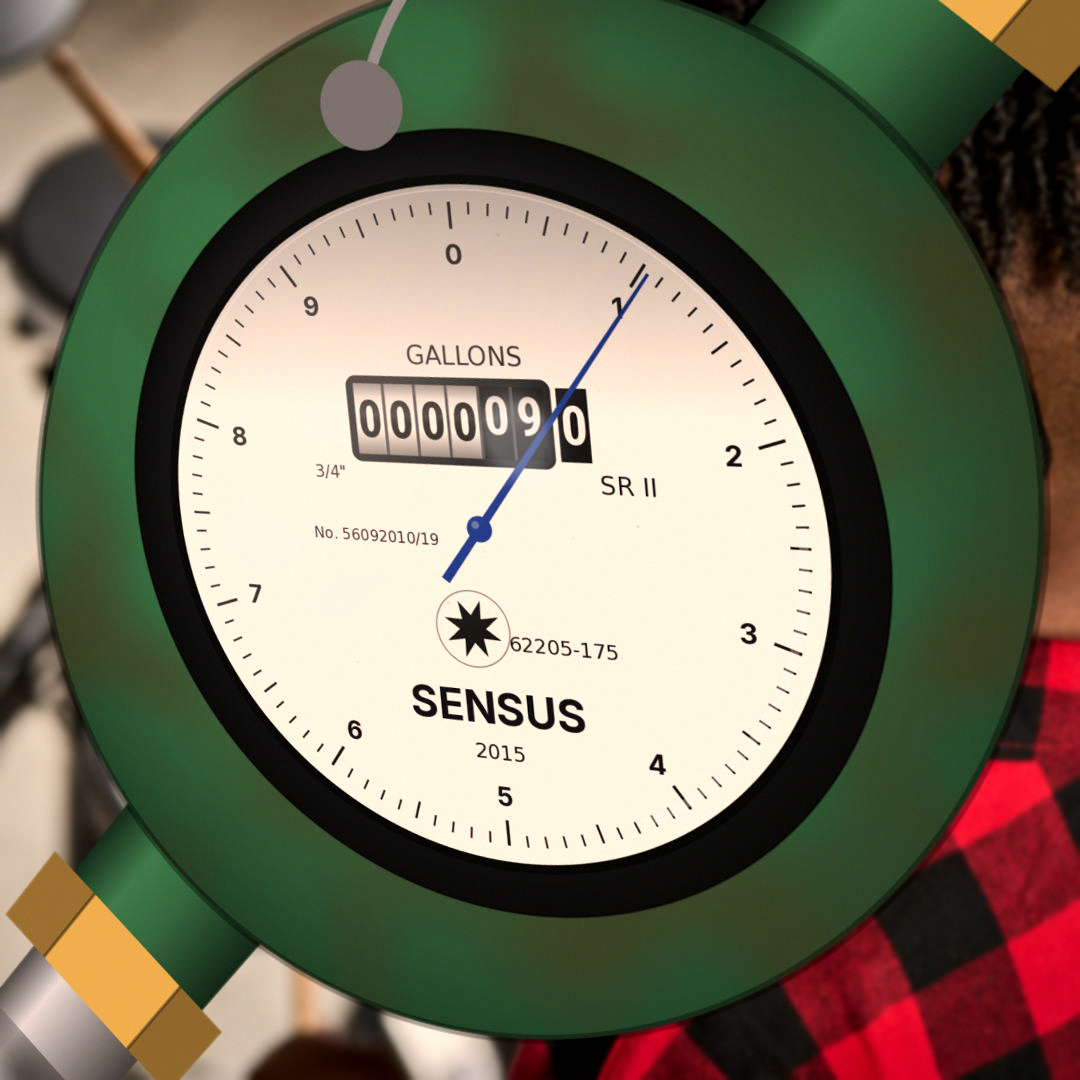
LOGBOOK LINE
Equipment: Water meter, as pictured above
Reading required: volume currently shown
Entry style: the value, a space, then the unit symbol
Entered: 91.0 gal
